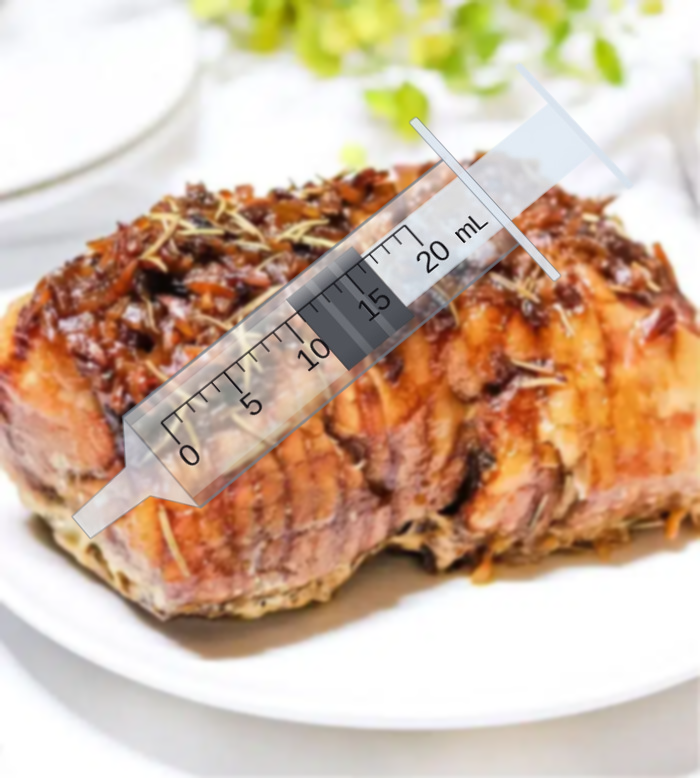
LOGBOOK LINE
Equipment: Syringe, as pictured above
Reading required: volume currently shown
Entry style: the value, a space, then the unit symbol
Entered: 11 mL
